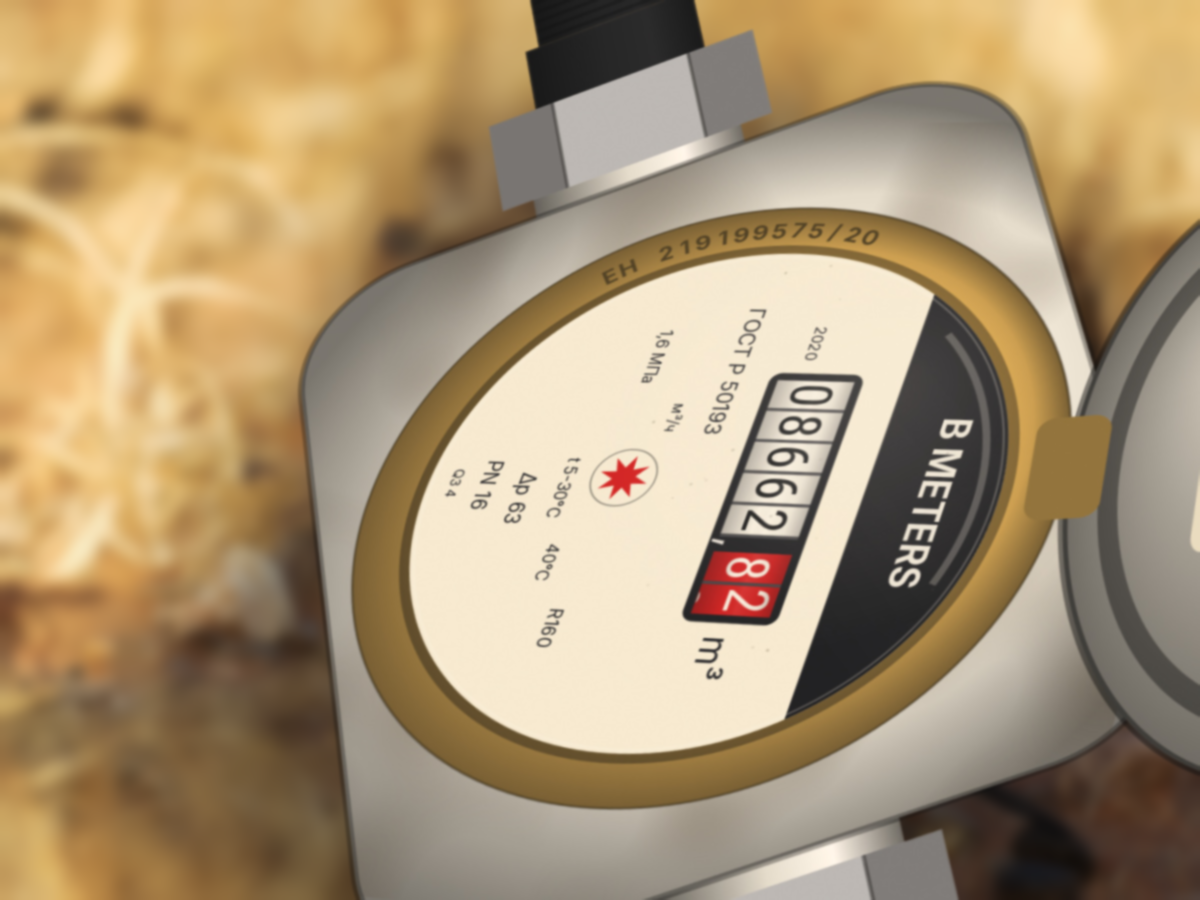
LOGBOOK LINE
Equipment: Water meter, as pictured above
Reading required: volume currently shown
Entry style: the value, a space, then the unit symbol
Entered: 8662.82 m³
